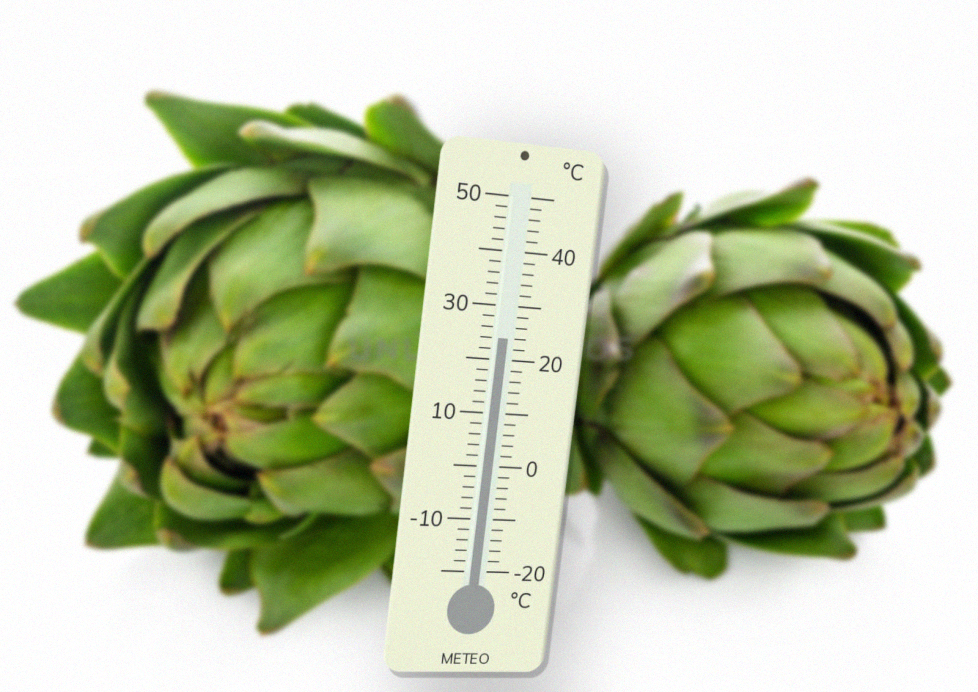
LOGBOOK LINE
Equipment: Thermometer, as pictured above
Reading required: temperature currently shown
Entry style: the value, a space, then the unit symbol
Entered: 24 °C
